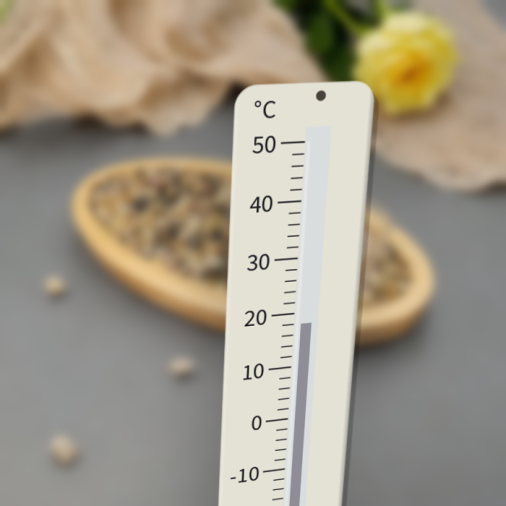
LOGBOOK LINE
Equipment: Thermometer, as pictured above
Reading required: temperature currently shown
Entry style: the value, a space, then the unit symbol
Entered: 18 °C
